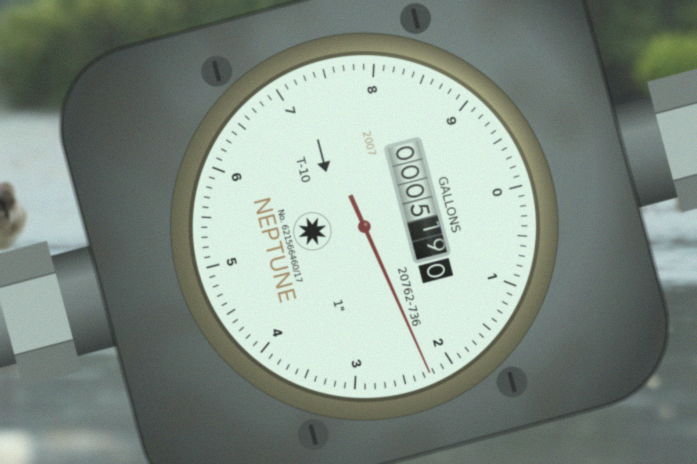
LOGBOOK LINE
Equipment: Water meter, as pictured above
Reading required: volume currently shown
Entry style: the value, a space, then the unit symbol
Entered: 5192.2 gal
